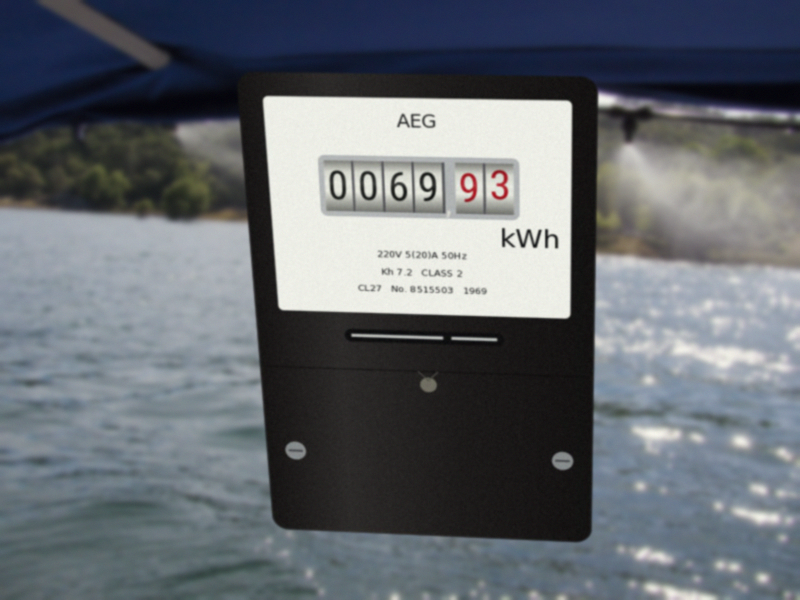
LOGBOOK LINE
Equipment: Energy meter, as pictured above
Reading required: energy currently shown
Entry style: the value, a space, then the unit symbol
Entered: 69.93 kWh
